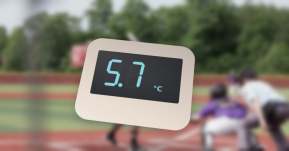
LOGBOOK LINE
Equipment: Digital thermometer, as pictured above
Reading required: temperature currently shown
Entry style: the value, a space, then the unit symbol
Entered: 5.7 °C
